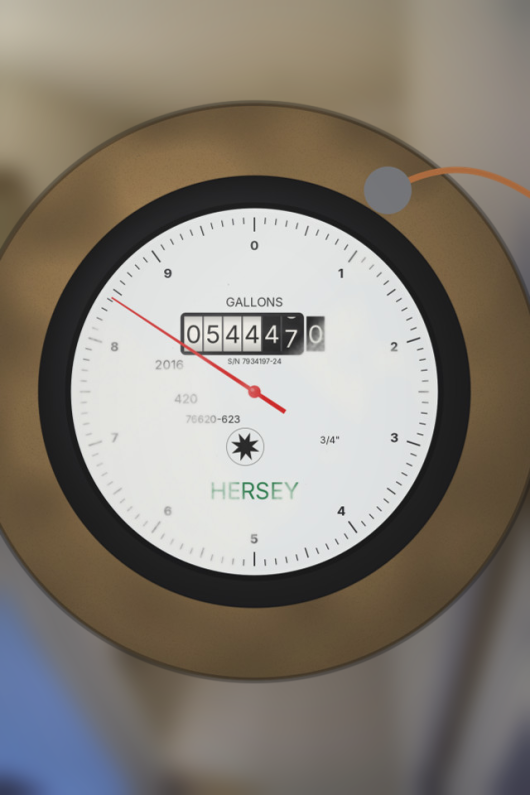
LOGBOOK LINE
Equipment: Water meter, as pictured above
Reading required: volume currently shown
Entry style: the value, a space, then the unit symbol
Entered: 544468.4 gal
